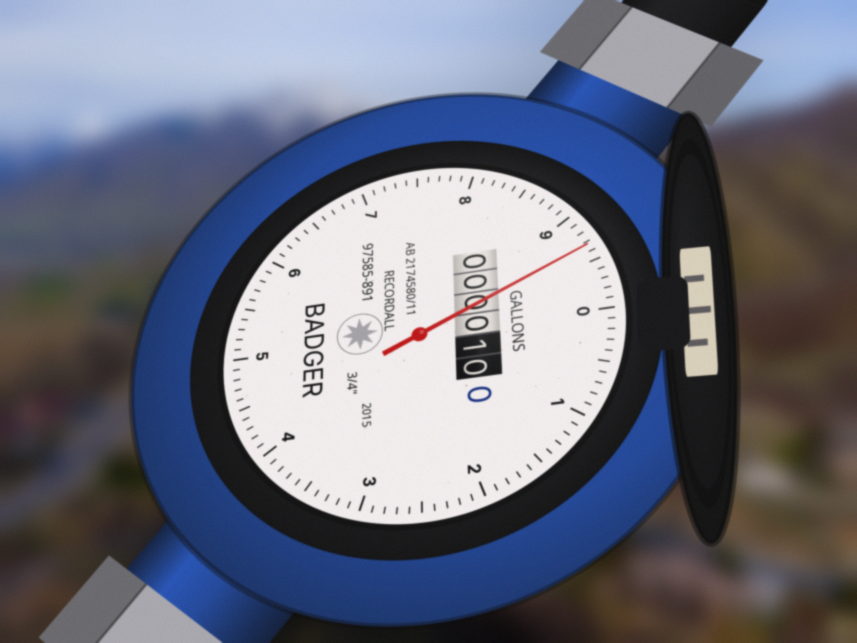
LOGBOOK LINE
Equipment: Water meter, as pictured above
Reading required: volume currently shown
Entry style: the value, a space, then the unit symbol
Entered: 99.3 gal
